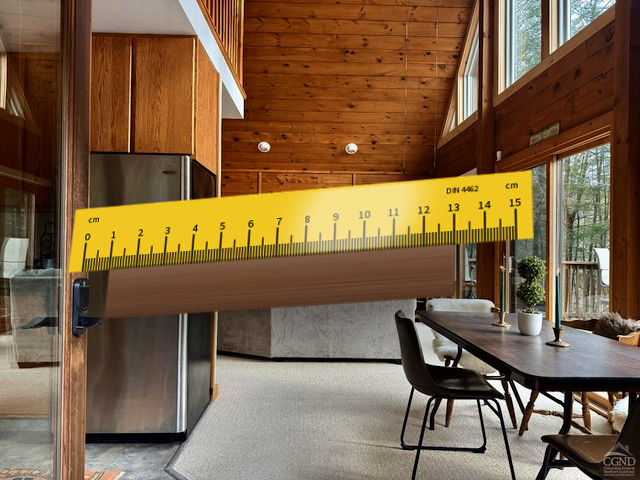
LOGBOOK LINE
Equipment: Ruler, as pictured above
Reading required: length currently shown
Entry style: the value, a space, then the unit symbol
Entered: 12 cm
